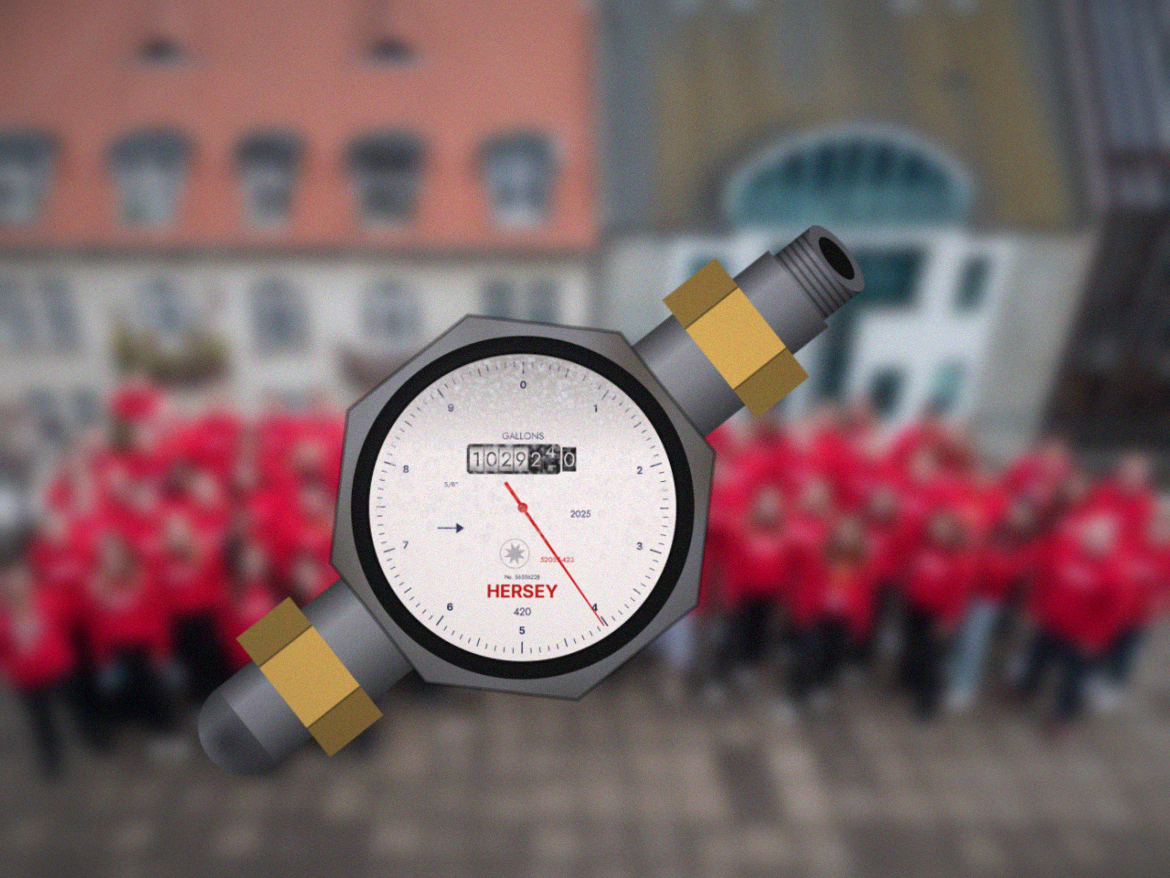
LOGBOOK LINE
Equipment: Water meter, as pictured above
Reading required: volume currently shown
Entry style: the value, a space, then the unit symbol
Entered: 1029244.0 gal
